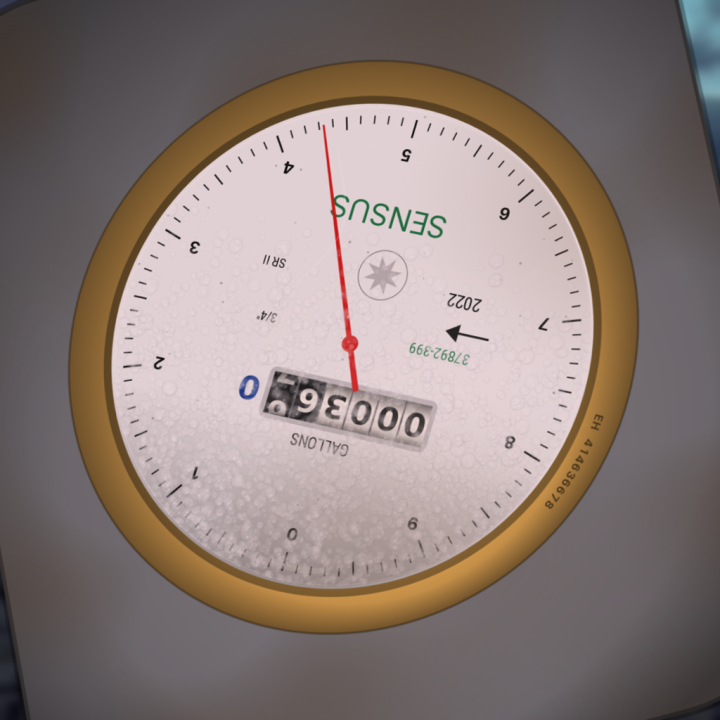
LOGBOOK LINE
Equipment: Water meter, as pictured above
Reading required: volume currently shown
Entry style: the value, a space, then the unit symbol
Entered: 3664.3 gal
